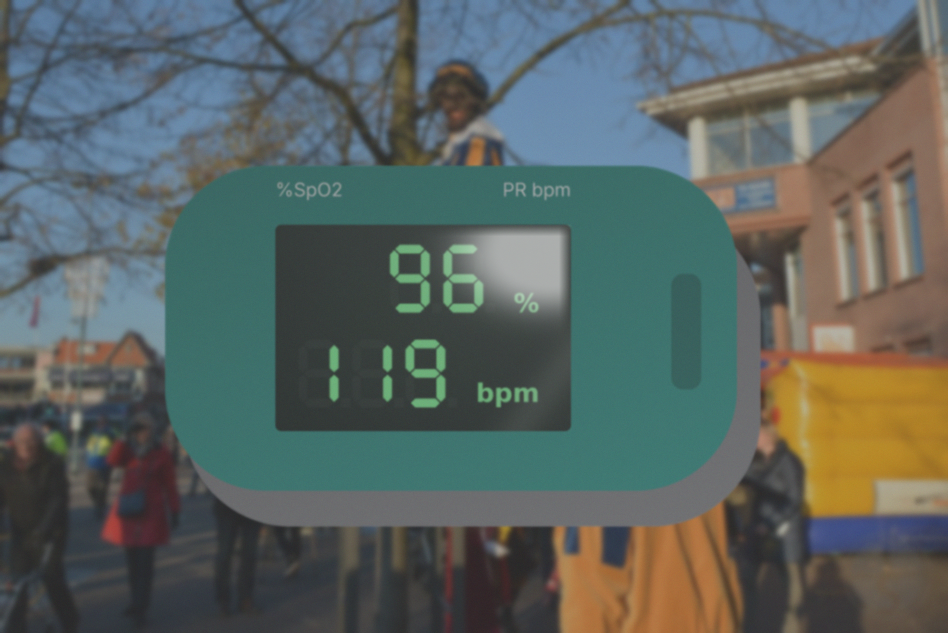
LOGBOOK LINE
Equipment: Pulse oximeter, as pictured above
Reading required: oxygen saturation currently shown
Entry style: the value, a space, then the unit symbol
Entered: 96 %
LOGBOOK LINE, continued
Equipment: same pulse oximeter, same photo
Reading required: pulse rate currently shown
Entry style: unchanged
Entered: 119 bpm
